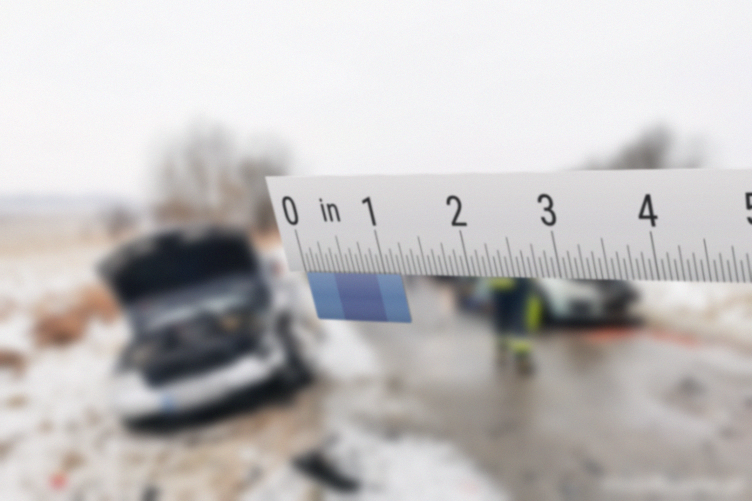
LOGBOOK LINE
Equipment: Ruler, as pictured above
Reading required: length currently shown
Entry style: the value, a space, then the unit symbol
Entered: 1.1875 in
